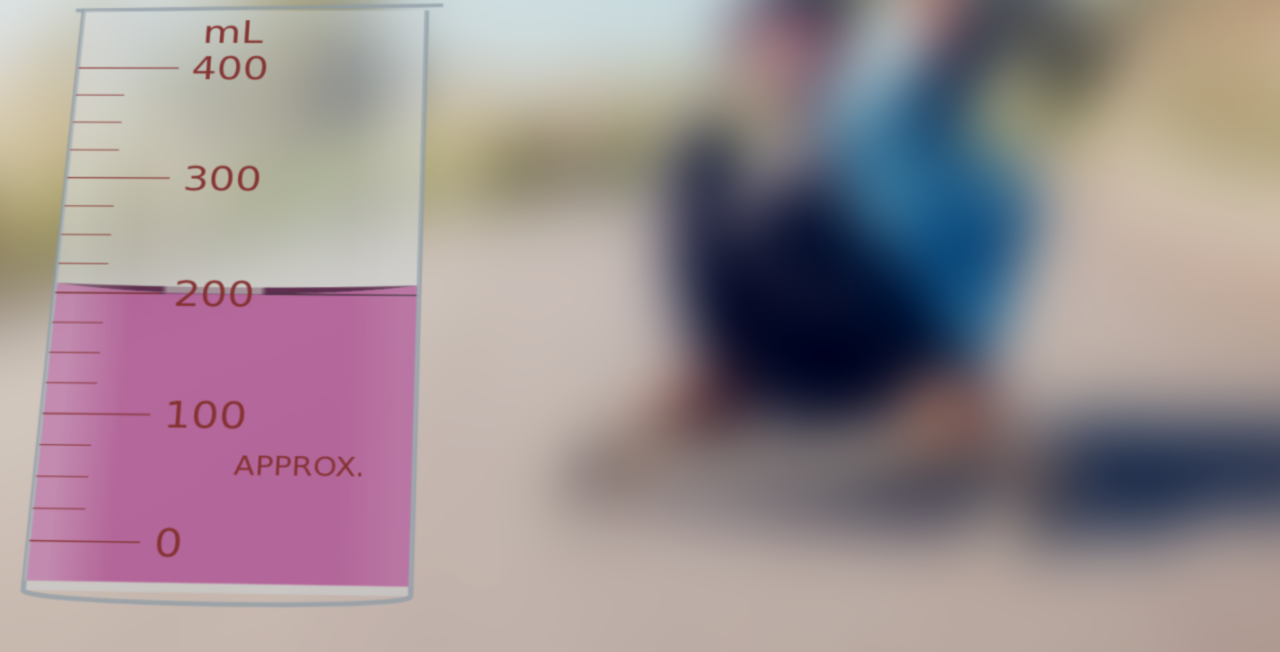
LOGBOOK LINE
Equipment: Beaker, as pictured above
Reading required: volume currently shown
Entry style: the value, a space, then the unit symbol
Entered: 200 mL
